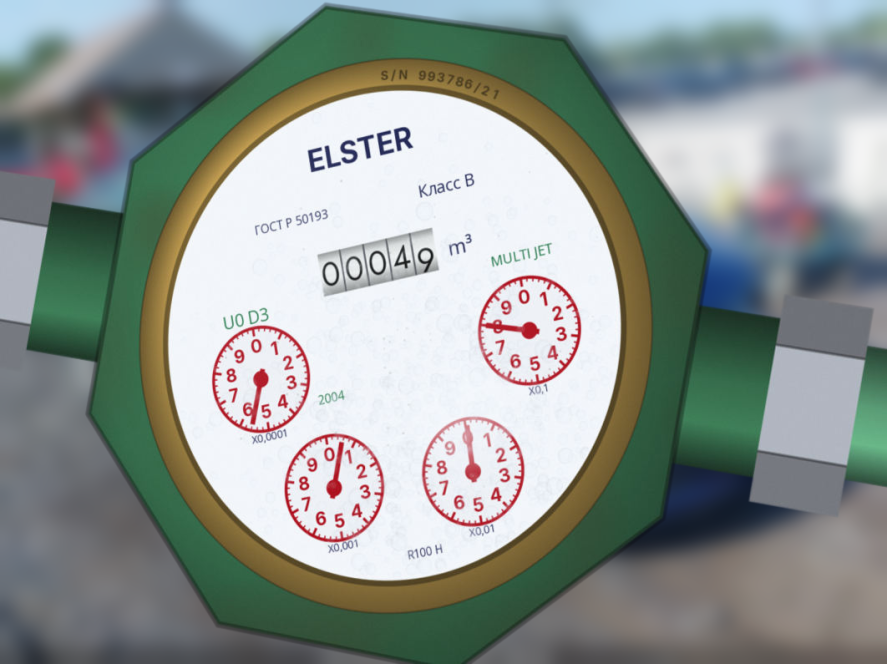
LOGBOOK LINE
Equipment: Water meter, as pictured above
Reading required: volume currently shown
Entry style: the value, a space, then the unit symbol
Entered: 48.8005 m³
